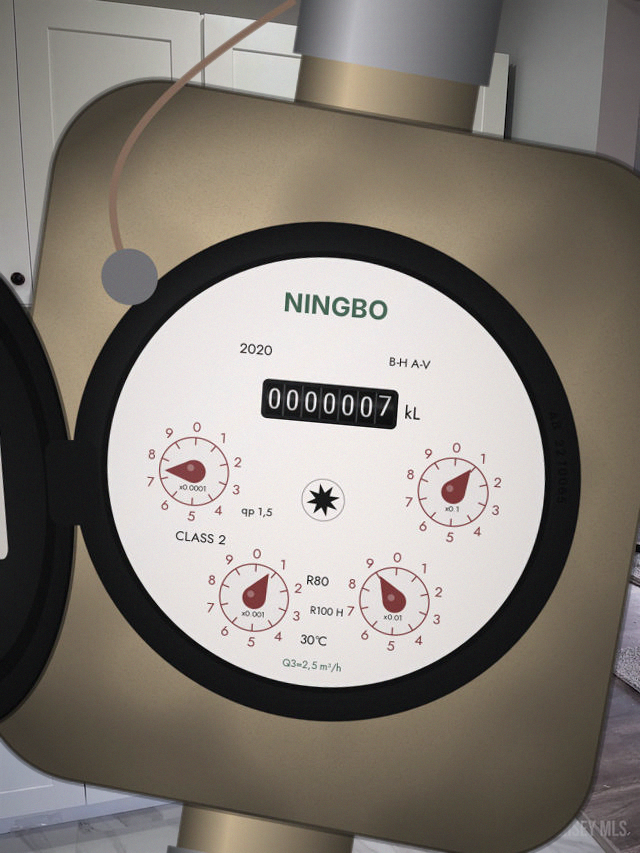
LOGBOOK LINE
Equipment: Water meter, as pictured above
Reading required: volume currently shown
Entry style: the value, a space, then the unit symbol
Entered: 7.0907 kL
